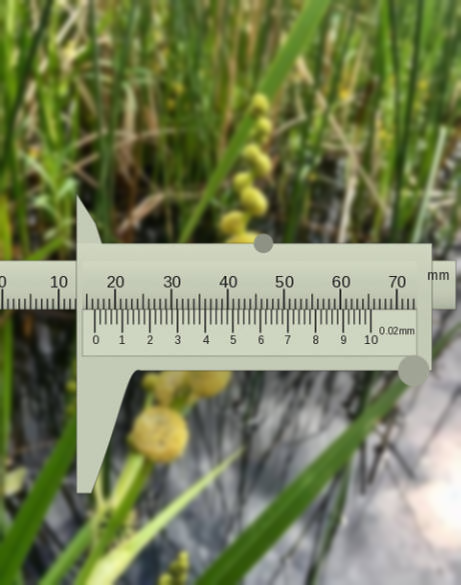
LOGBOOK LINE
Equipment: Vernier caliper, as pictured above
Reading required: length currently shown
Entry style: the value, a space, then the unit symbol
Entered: 16.4 mm
